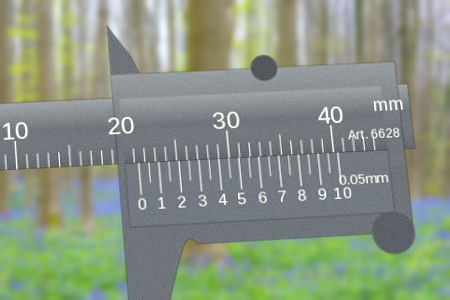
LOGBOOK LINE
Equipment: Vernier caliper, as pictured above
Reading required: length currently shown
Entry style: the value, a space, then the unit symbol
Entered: 21.4 mm
